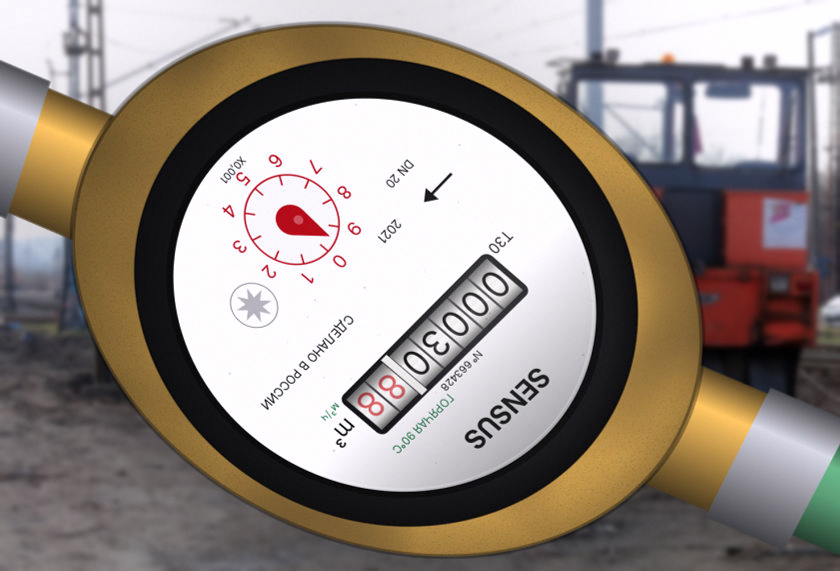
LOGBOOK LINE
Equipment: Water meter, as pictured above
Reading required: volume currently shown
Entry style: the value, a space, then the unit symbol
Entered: 30.879 m³
